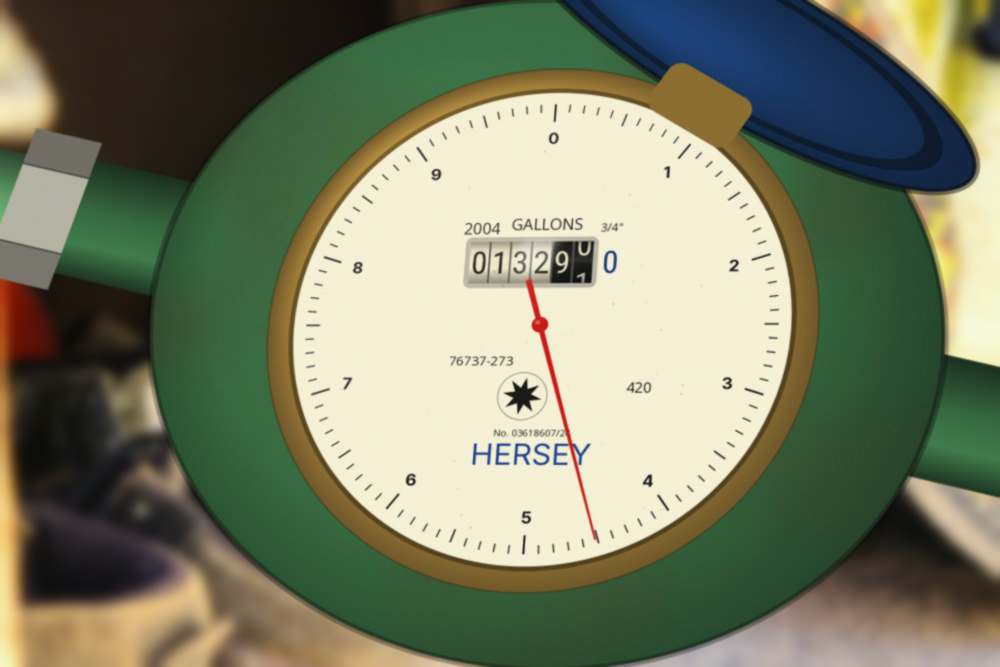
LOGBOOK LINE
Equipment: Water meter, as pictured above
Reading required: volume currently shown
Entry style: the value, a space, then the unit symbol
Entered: 132904.5 gal
